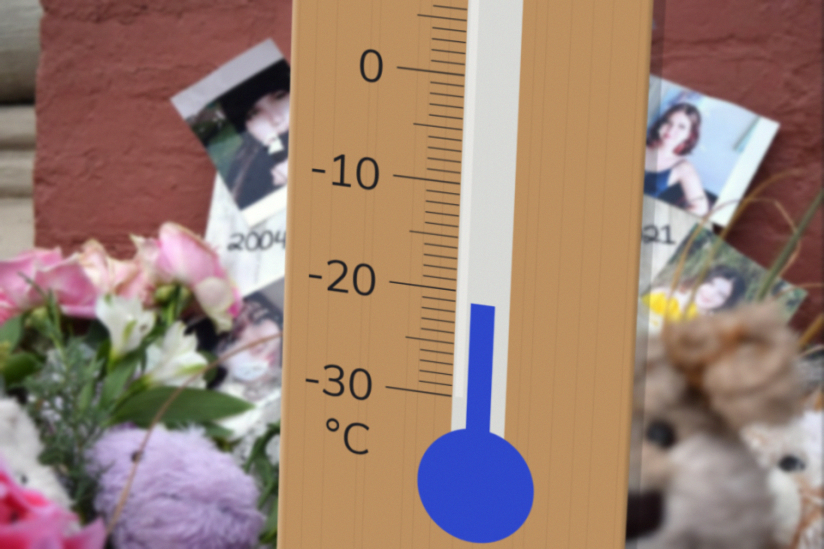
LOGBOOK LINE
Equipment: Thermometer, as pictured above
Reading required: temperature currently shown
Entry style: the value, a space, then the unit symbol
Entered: -21 °C
